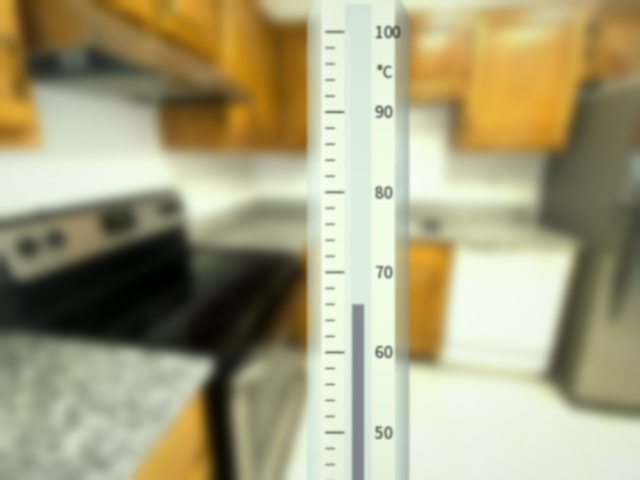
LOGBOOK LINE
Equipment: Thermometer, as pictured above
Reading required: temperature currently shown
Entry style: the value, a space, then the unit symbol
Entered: 66 °C
